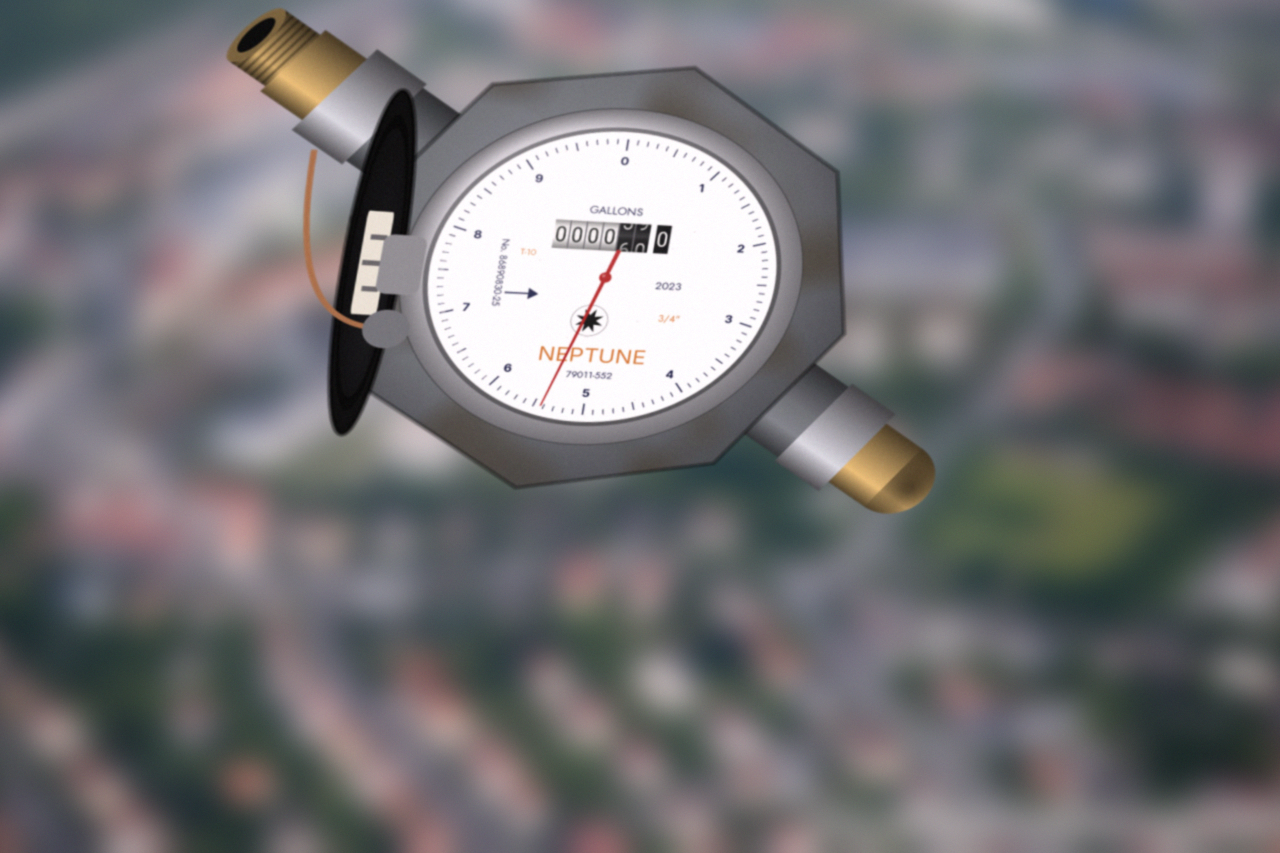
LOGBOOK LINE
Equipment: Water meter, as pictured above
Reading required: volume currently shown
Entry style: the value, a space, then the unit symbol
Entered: 595.4 gal
